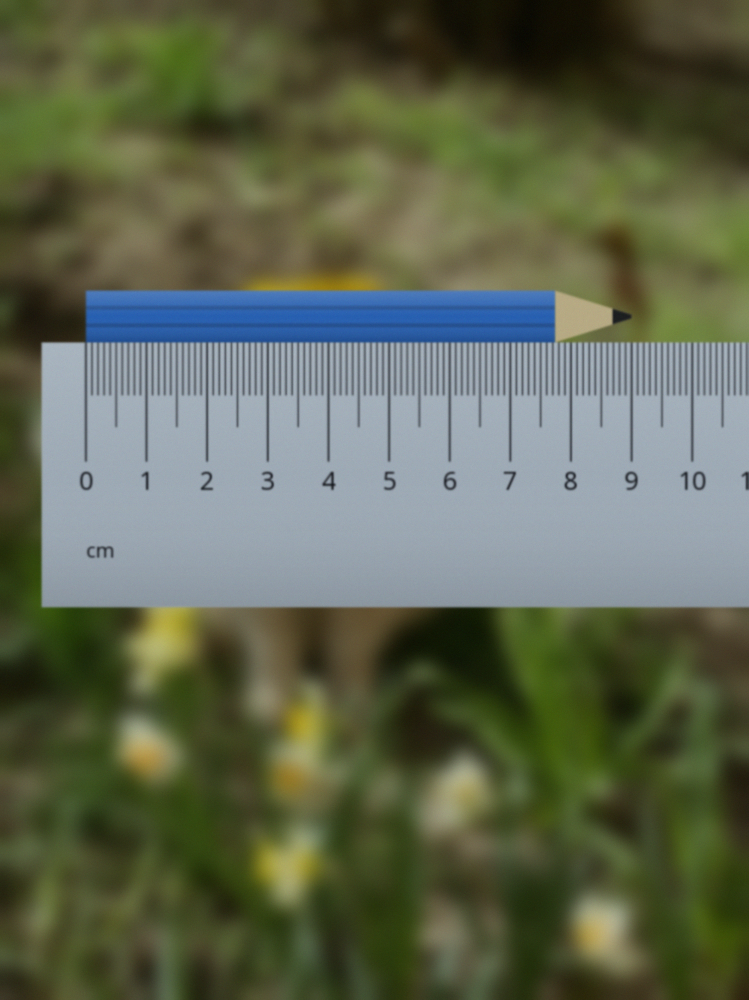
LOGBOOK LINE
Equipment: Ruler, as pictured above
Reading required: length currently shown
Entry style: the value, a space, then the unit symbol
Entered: 9 cm
